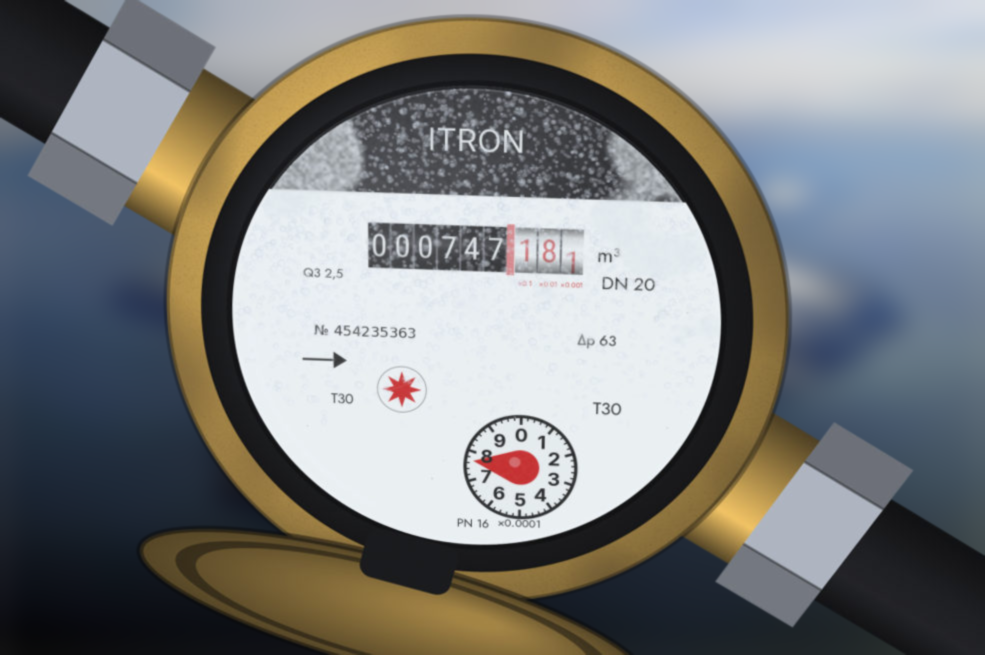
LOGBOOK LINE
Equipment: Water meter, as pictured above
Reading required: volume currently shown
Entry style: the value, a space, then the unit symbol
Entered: 747.1807 m³
